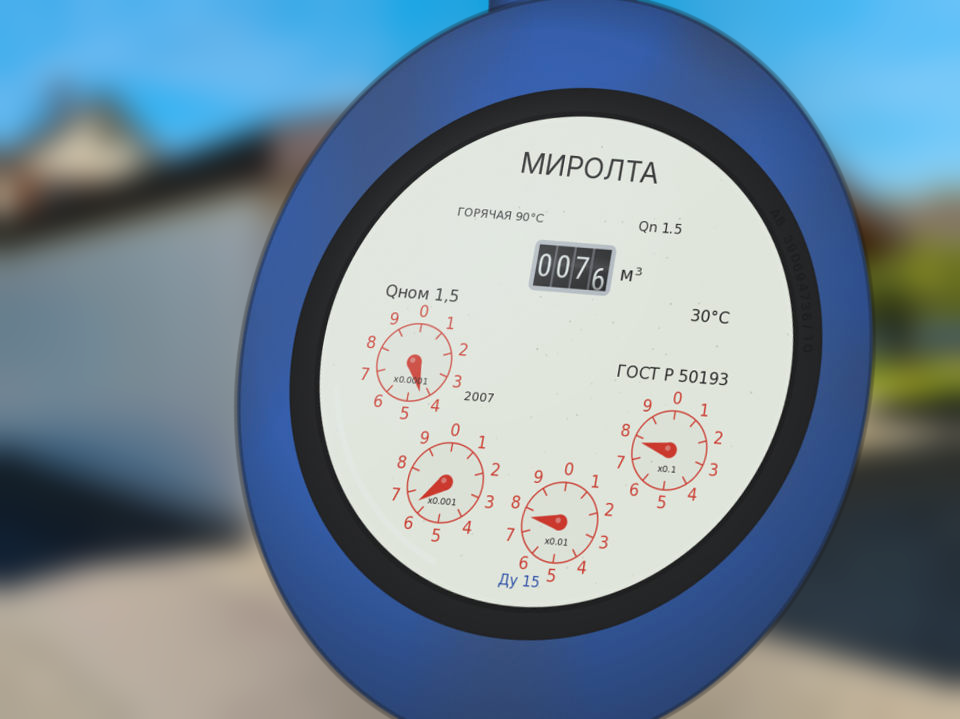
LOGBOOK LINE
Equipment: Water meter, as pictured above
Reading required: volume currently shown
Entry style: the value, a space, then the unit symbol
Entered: 75.7764 m³
